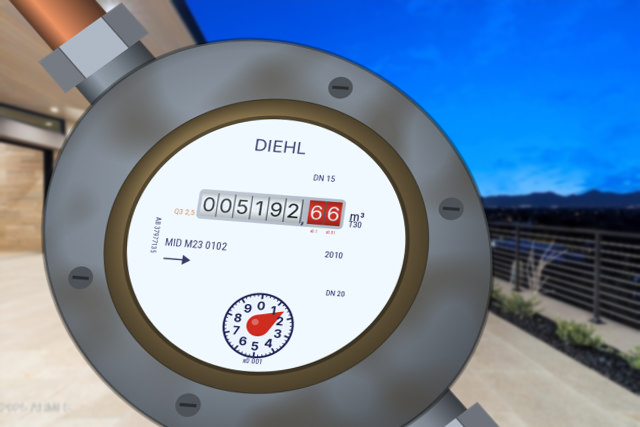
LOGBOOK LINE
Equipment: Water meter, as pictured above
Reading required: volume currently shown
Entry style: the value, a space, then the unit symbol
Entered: 5192.661 m³
